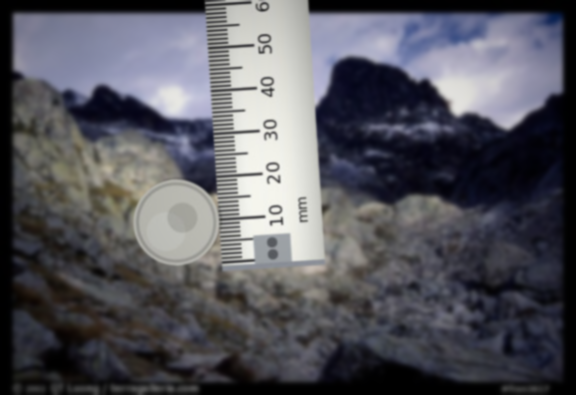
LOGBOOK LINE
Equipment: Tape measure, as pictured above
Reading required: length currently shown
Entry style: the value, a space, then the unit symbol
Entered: 20 mm
